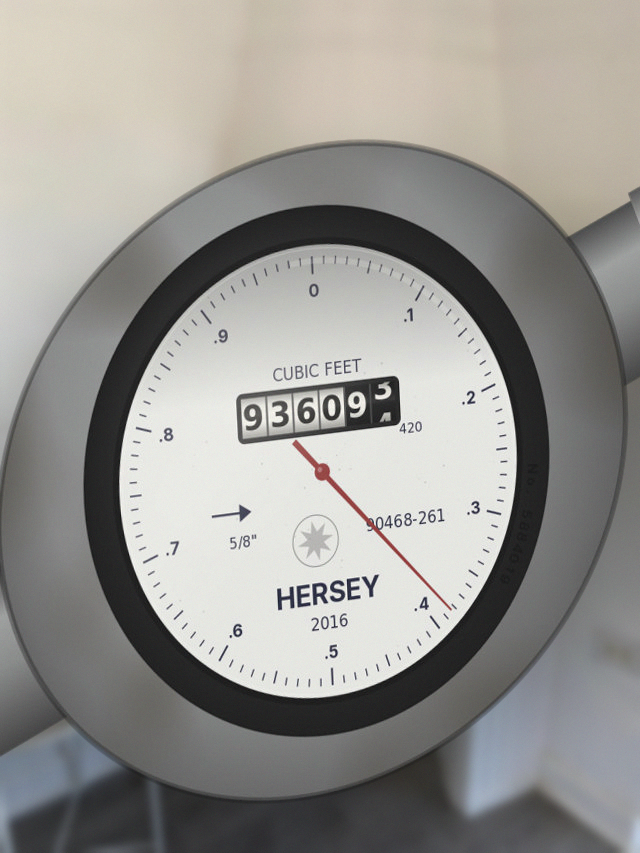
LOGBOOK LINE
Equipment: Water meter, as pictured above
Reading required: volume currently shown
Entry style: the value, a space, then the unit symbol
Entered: 936093.38 ft³
